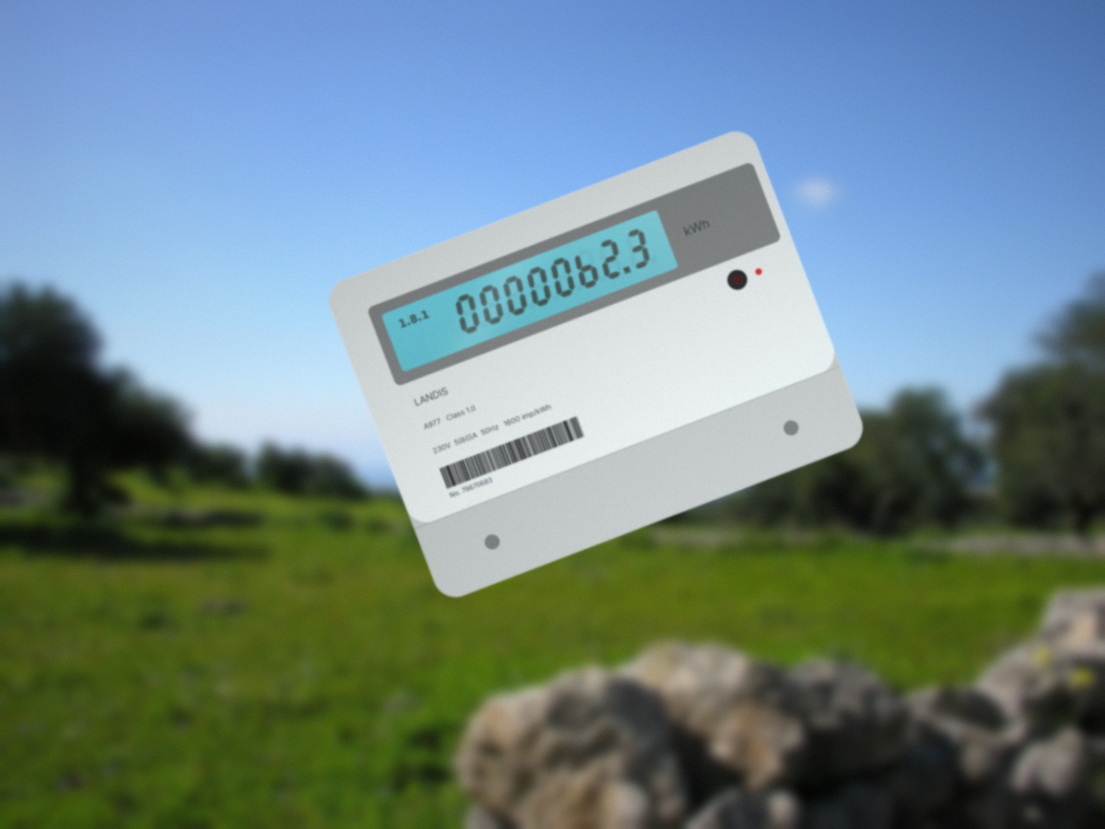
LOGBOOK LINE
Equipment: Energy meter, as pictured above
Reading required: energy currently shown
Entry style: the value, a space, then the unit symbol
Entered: 62.3 kWh
